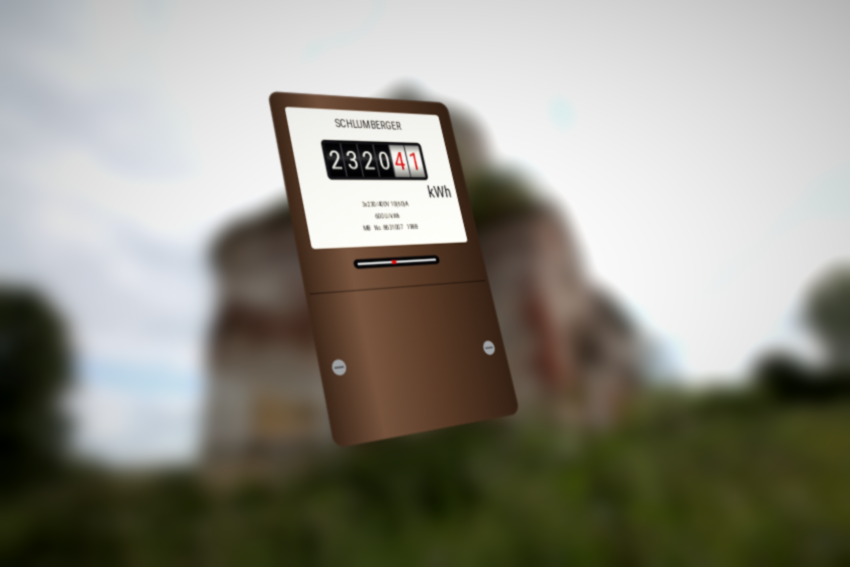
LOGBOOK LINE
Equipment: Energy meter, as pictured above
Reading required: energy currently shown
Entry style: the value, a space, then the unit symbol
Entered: 2320.41 kWh
